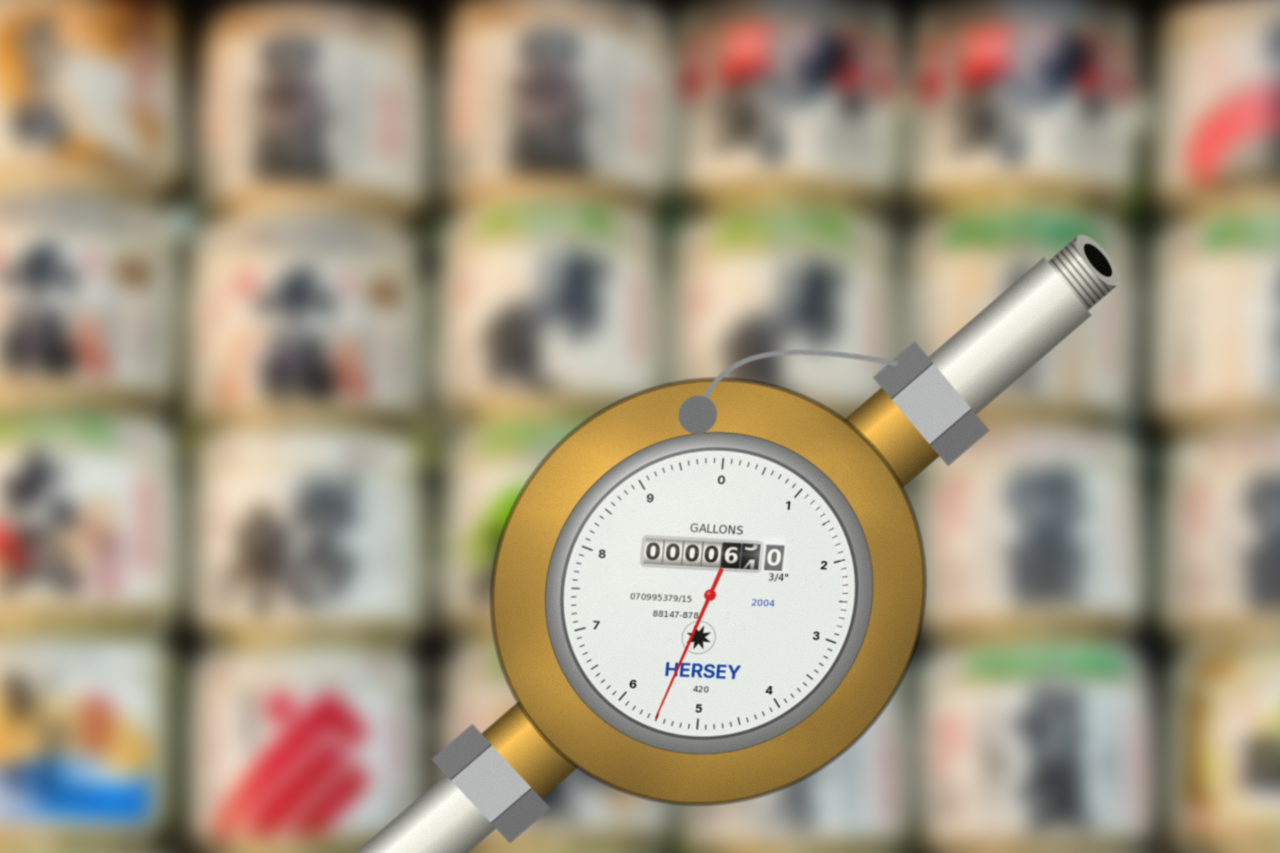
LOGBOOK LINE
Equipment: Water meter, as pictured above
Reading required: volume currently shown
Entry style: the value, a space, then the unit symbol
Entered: 635.5 gal
